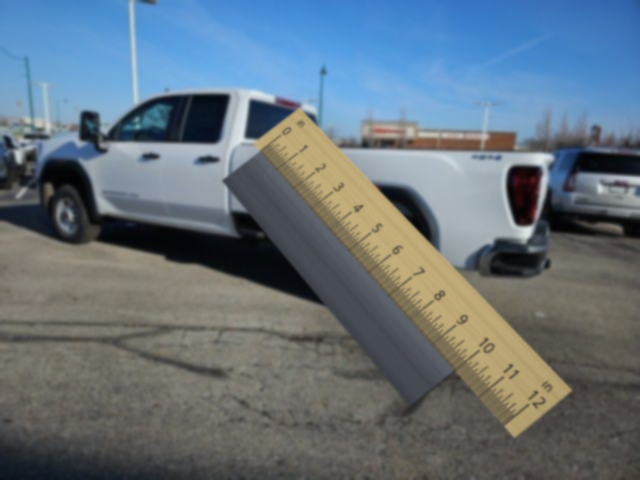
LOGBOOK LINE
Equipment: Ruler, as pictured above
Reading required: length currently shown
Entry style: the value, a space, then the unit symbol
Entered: 10 in
